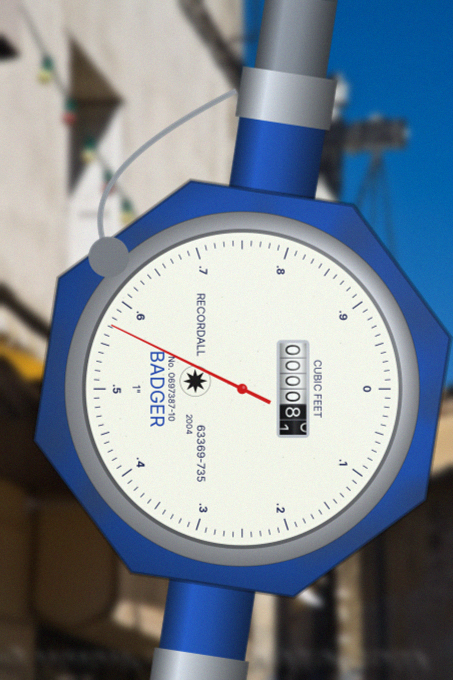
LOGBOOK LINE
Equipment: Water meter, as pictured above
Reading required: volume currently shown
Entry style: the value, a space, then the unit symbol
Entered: 80.57 ft³
